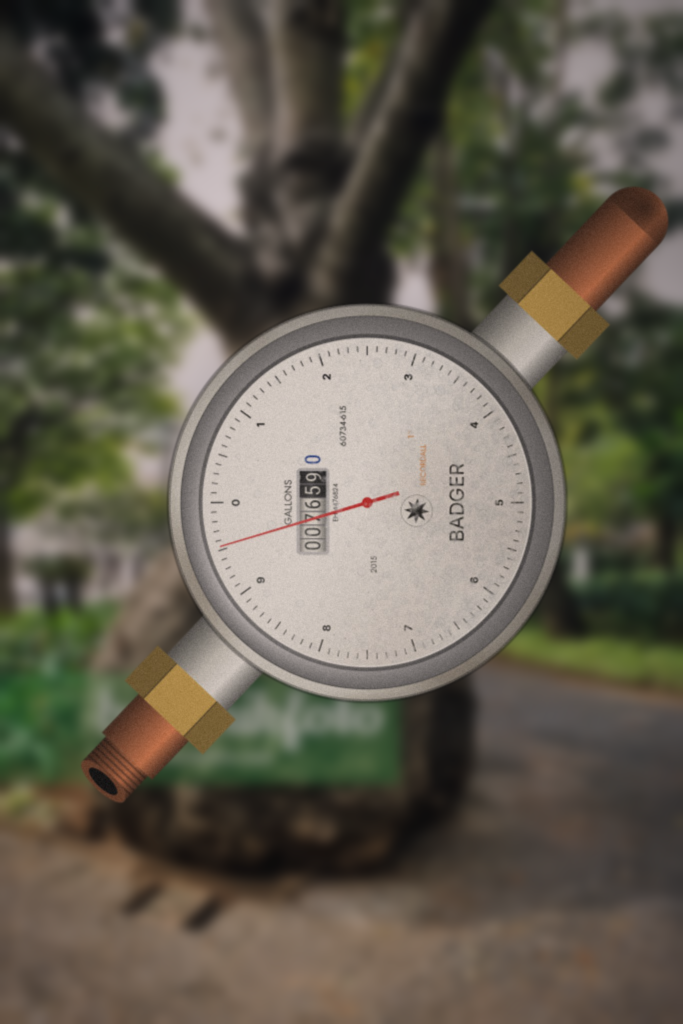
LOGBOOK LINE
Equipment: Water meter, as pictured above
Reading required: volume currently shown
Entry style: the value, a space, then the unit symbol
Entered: 76589.5 gal
